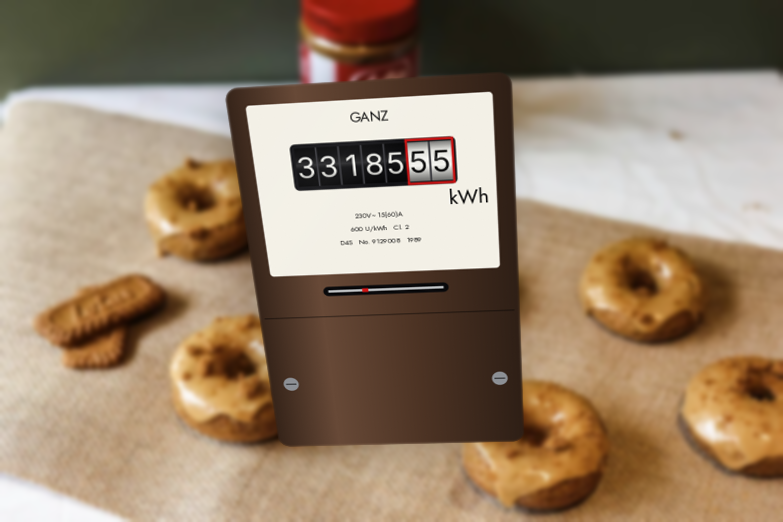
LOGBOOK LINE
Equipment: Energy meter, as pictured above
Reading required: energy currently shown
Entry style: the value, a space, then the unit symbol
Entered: 33185.55 kWh
